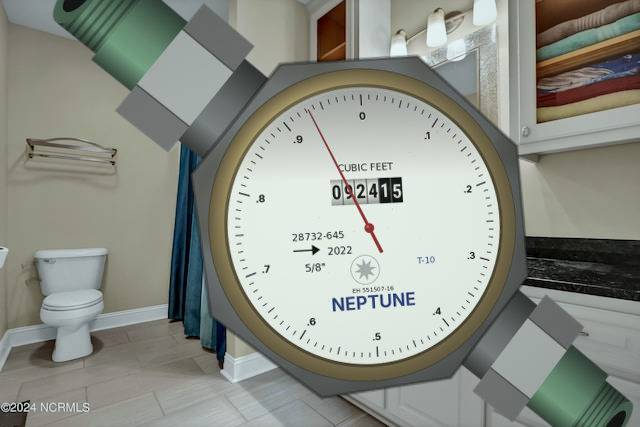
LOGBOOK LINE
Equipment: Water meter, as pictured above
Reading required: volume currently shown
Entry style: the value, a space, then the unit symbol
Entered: 92414.93 ft³
